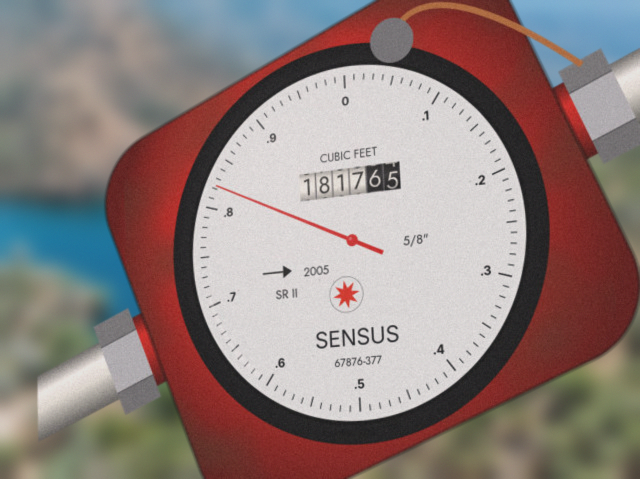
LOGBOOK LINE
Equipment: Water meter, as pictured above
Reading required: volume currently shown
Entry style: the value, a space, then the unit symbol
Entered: 181764.82 ft³
